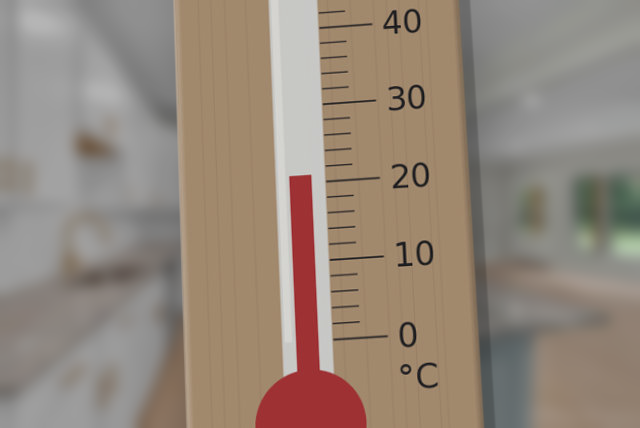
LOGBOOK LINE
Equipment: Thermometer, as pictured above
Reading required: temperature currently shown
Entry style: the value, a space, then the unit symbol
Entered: 21 °C
